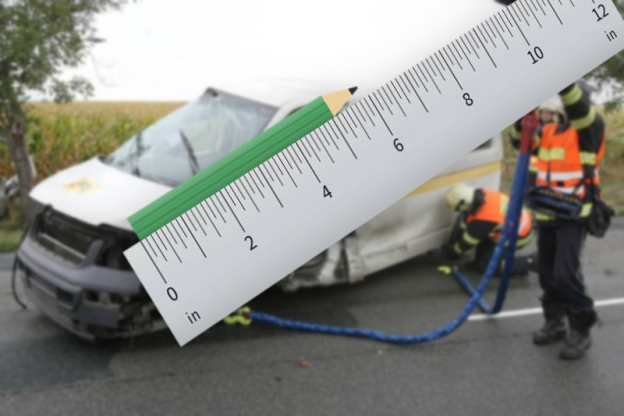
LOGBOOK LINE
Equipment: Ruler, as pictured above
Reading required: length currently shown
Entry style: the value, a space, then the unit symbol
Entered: 5.875 in
